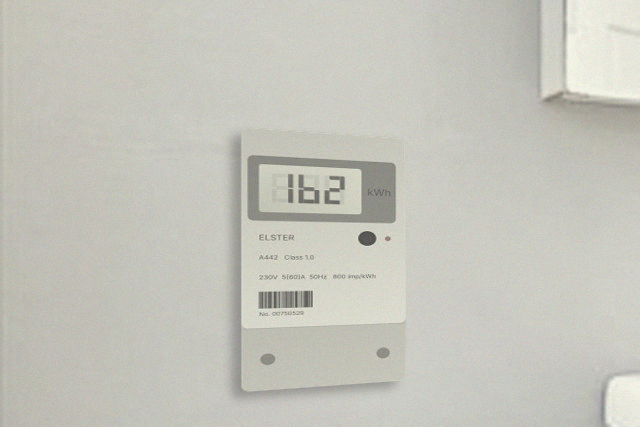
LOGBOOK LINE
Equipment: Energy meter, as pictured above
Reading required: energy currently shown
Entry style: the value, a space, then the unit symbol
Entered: 162 kWh
